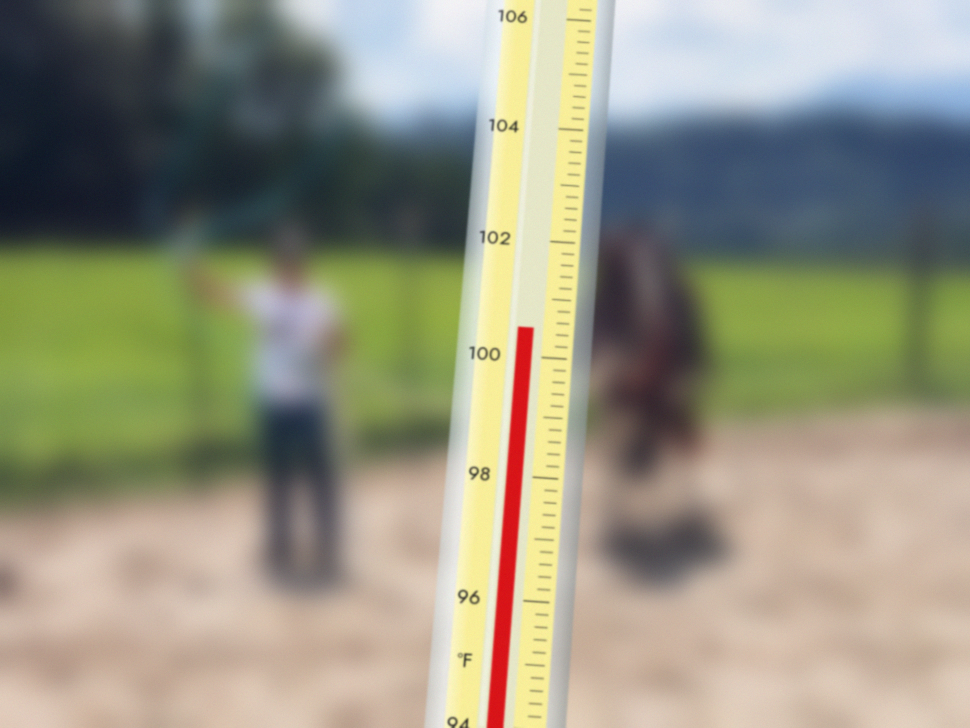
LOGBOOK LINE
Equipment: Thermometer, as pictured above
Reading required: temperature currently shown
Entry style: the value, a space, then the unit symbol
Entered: 100.5 °F
